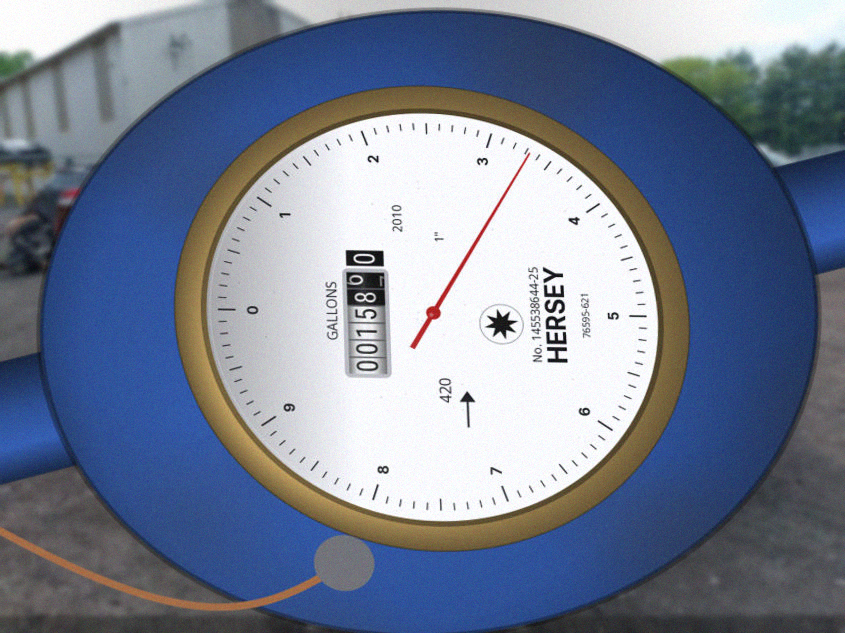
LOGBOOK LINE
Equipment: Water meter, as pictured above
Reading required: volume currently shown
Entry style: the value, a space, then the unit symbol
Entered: 15863.3 gal
